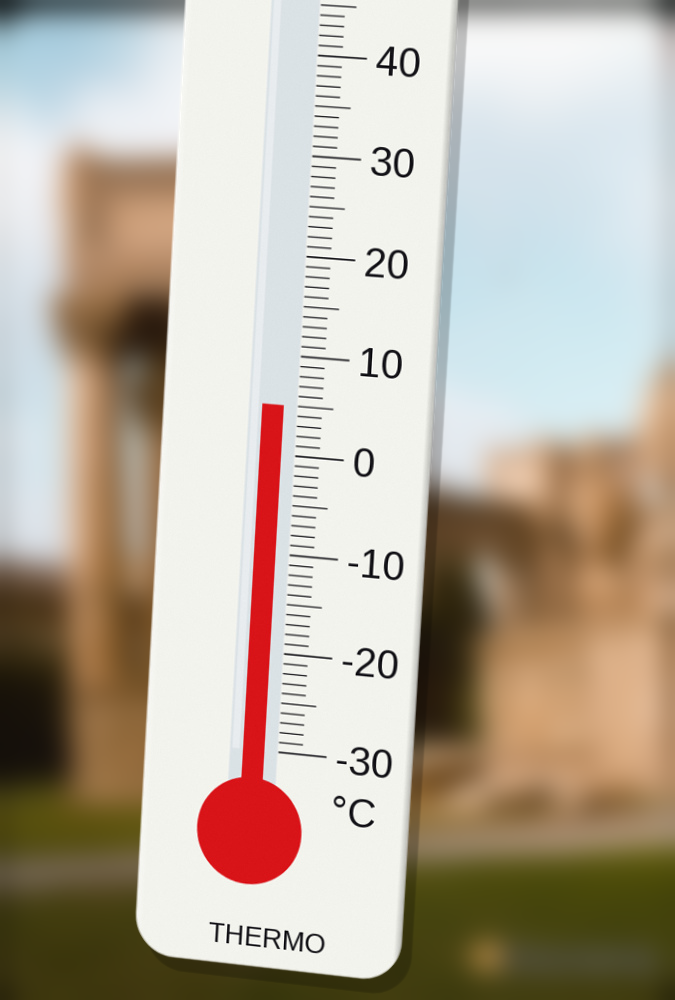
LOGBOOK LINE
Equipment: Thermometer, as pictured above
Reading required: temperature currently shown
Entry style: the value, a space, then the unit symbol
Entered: 5 °C
